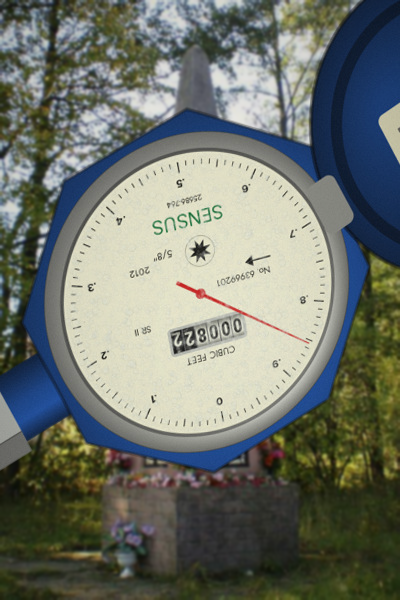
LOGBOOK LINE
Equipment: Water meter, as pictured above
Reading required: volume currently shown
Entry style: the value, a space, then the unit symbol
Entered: 821.85 ft³
